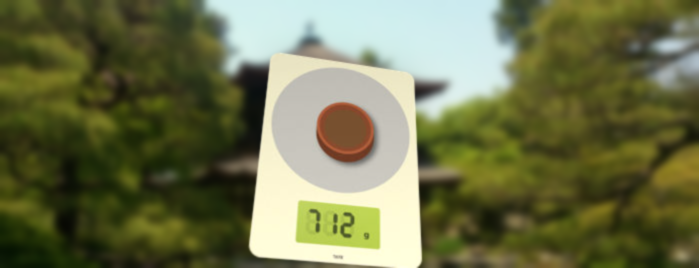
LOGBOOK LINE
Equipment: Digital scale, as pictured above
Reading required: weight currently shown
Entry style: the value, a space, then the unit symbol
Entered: 712 g
